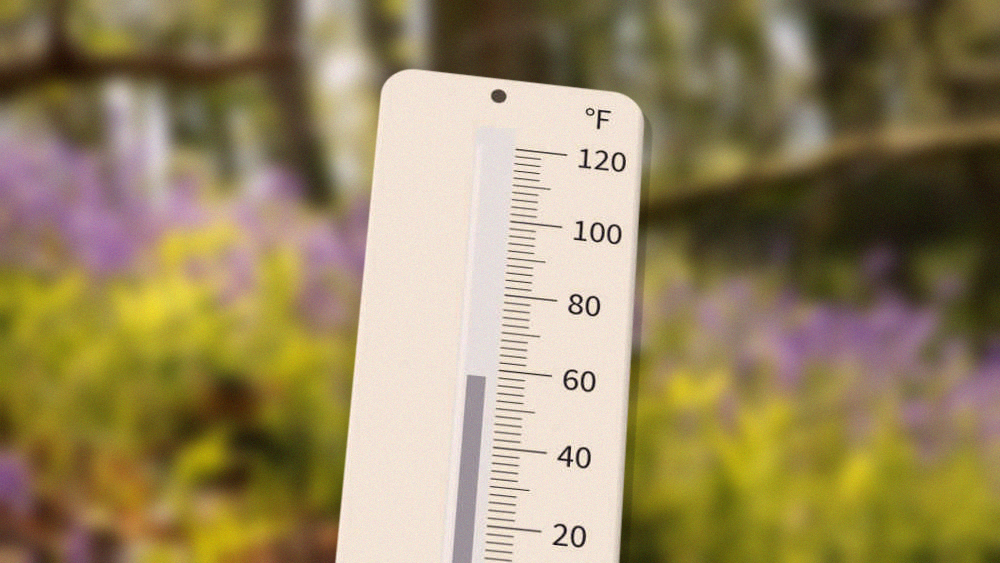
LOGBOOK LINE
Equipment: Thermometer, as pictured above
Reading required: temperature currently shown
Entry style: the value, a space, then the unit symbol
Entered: 58 °F
